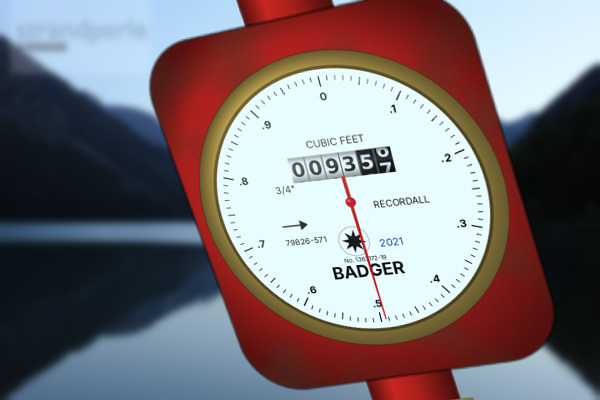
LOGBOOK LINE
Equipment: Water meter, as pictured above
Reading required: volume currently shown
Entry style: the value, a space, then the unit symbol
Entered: 9356.49 ft³
